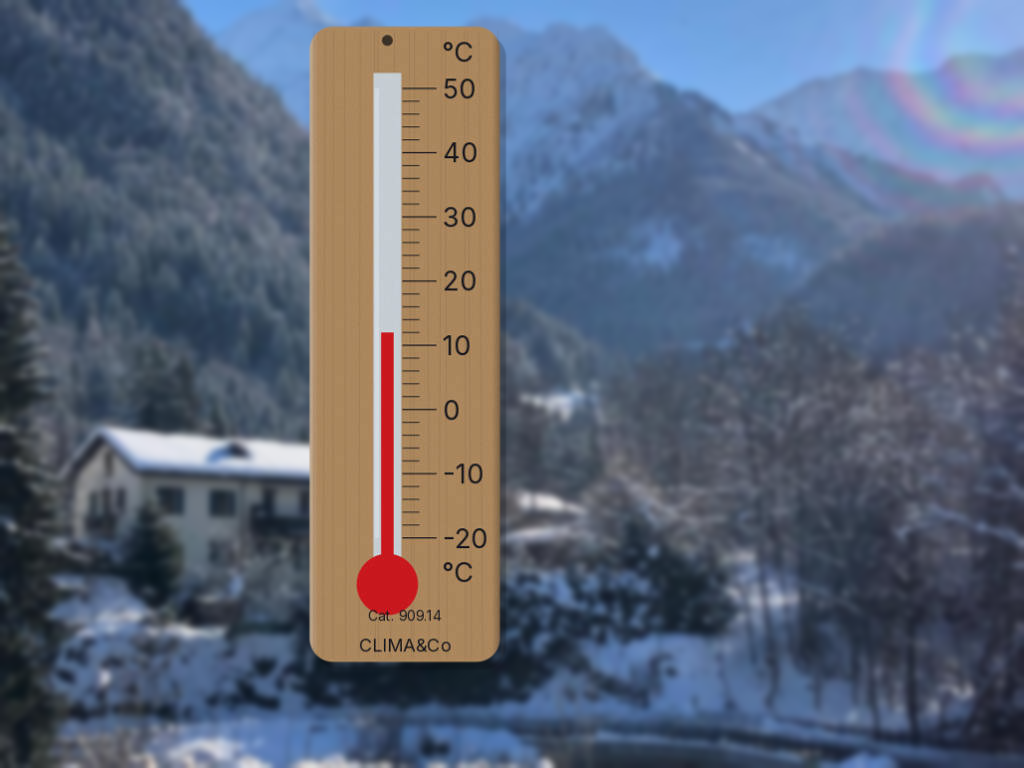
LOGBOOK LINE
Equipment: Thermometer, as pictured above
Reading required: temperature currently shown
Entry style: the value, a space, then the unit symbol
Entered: 12 °C
